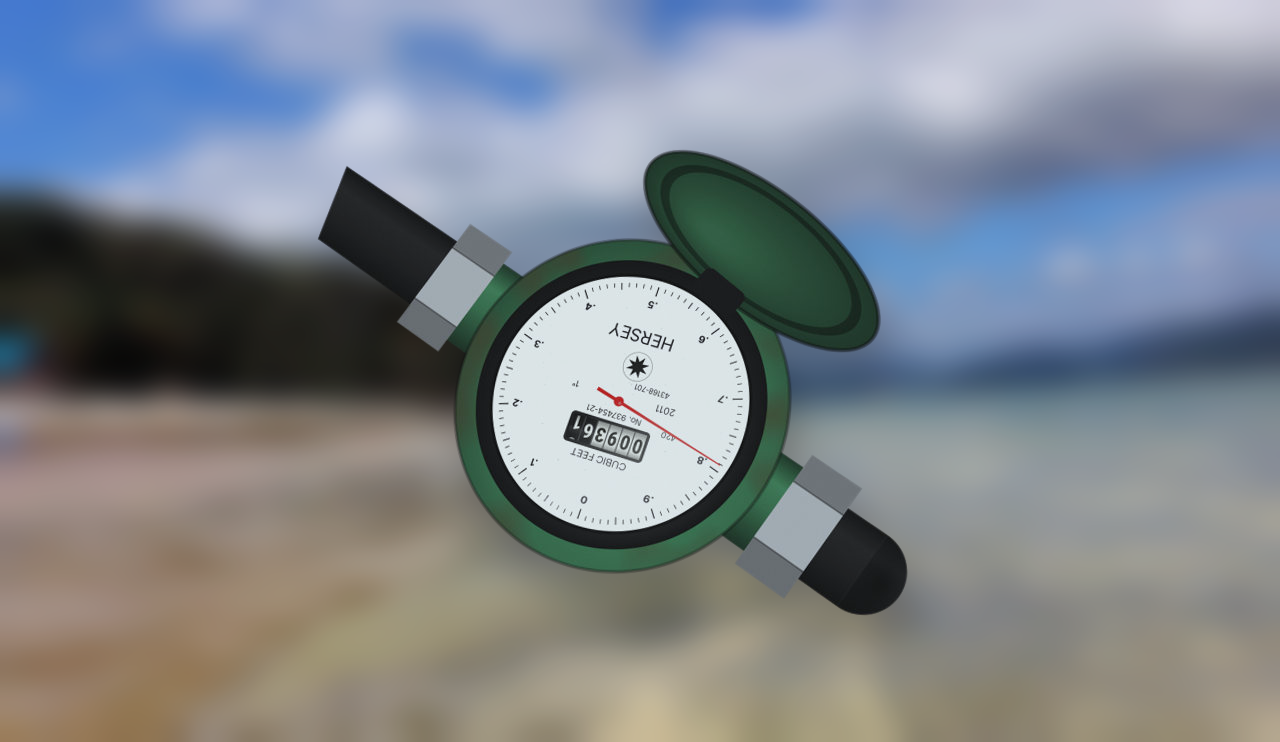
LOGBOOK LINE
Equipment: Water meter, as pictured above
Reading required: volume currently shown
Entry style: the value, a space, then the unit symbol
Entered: 9360.79 ft³
